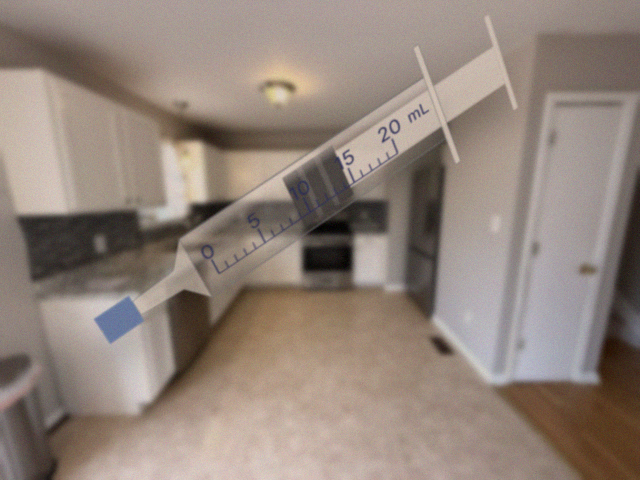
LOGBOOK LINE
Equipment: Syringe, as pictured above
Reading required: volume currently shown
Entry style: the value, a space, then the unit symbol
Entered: 9 mL
